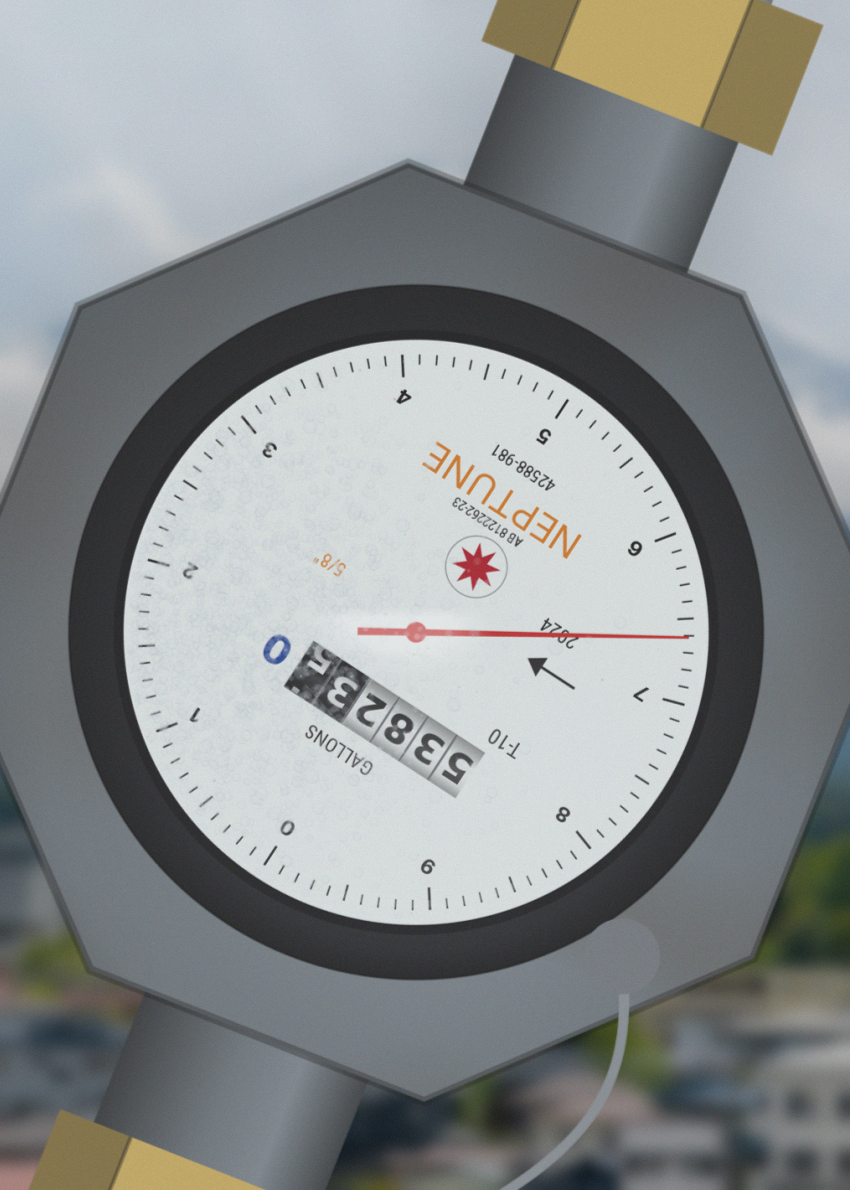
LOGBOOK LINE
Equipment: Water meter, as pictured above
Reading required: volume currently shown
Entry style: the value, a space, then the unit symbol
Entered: 5382346.6 gal
